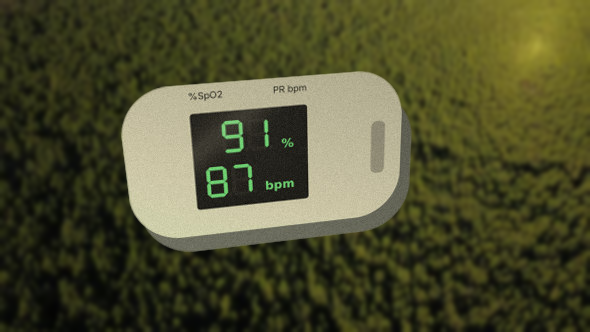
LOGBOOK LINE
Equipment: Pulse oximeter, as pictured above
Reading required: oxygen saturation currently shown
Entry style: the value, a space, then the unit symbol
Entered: 91 %
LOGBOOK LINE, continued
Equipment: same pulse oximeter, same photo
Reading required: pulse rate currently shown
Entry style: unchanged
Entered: 87 bpm
